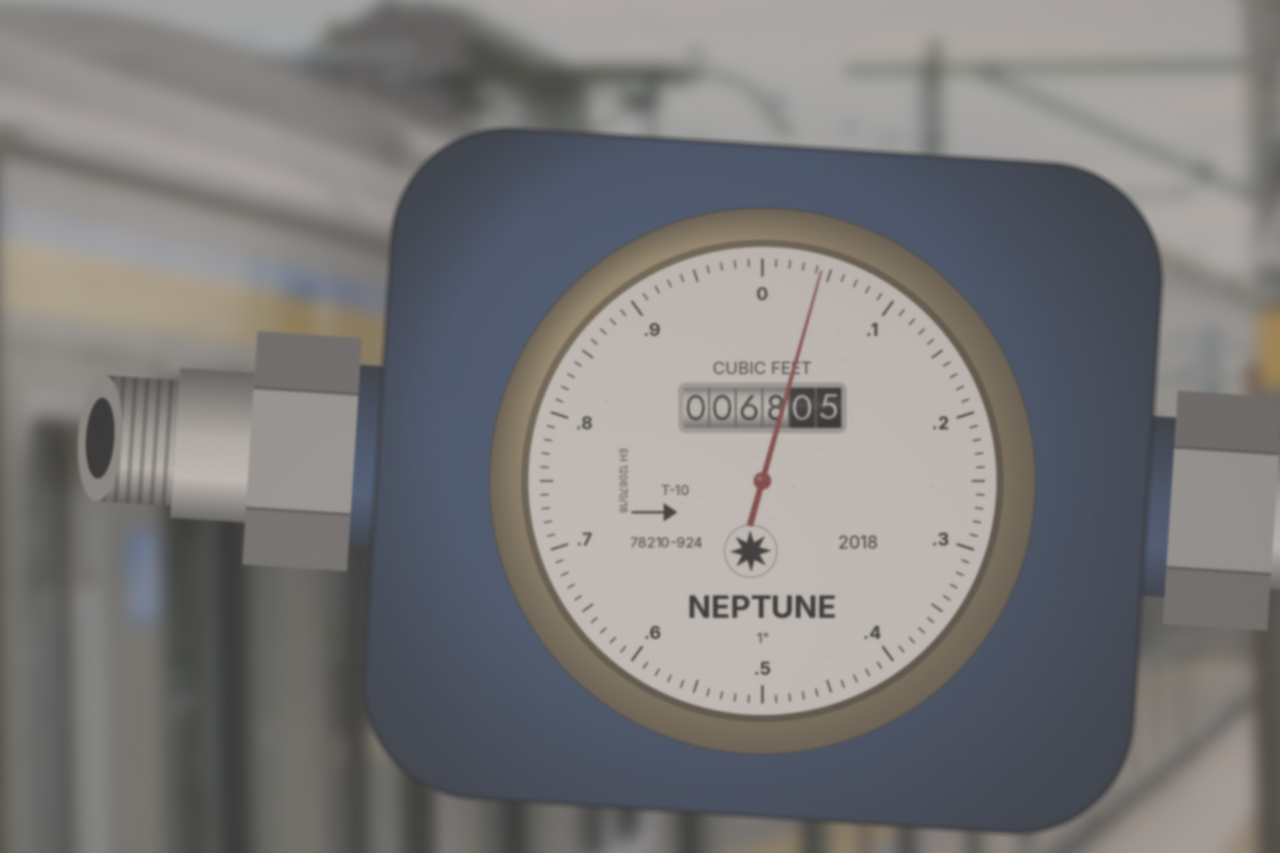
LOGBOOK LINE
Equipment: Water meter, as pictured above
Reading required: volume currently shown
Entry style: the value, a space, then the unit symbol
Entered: 6805.04 ft³
